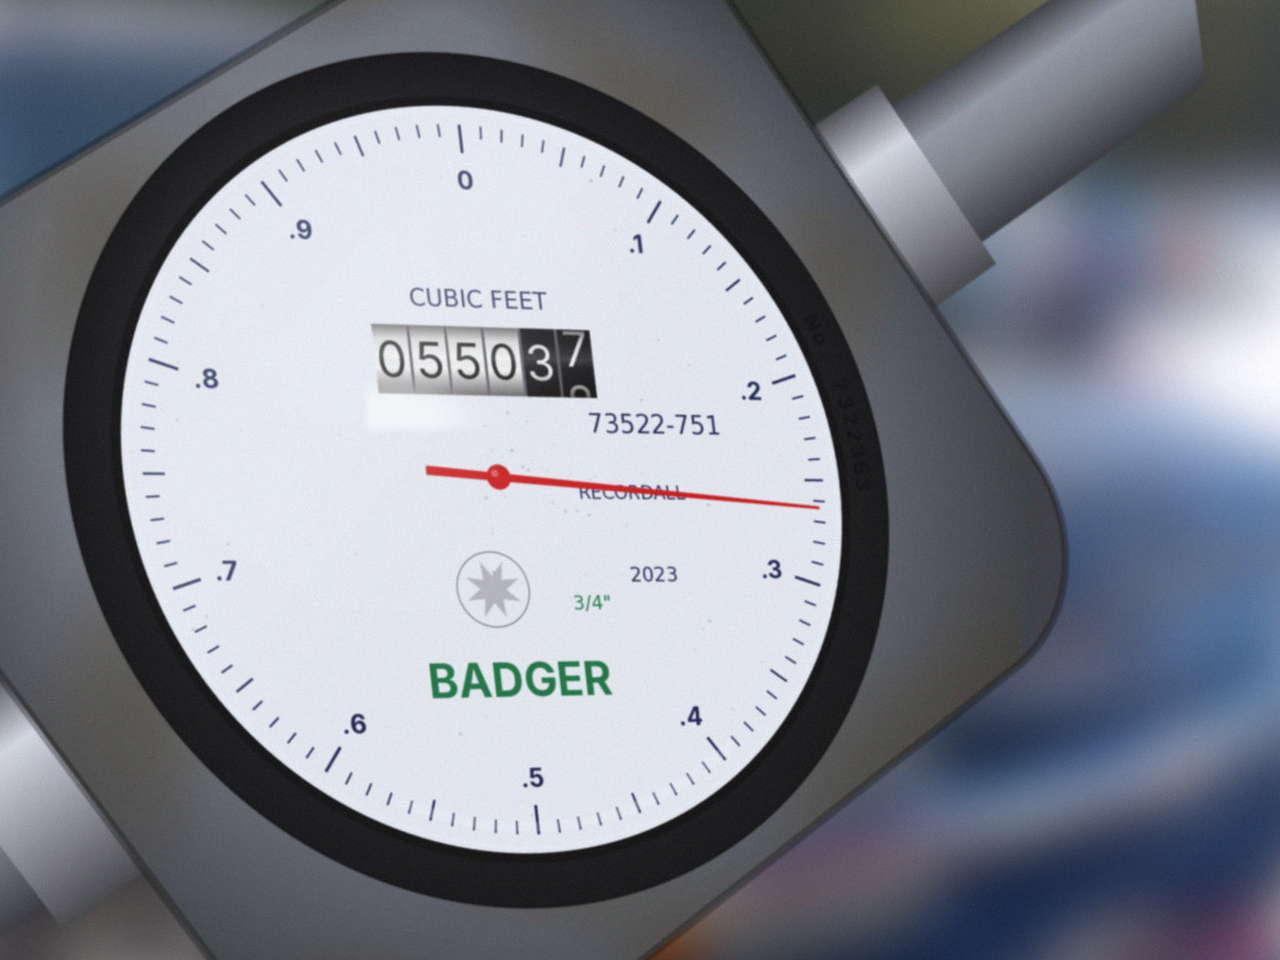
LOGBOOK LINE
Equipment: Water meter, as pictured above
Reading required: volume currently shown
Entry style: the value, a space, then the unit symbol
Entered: 55037.26 ft³
